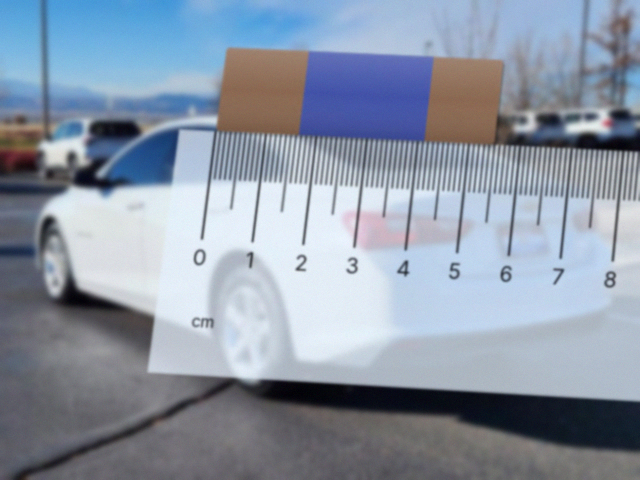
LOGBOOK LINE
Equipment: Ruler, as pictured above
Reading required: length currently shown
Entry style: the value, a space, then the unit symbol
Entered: 5.5 cm
